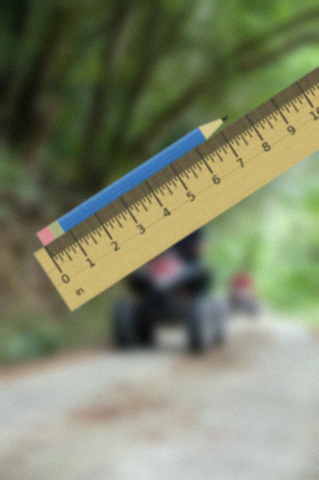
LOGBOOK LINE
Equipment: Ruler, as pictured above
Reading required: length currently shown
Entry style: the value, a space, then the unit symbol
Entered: 7.5 in
